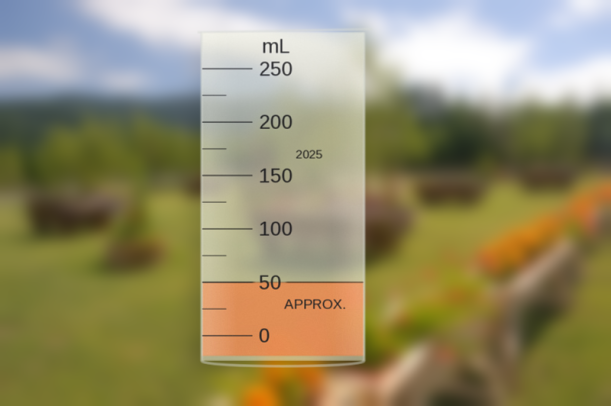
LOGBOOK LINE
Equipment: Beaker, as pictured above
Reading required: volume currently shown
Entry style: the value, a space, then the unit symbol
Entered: 50 mL
